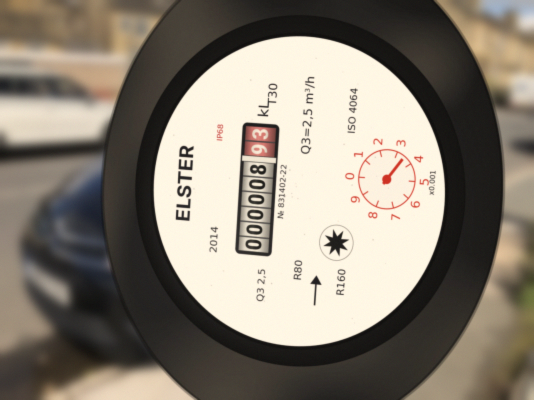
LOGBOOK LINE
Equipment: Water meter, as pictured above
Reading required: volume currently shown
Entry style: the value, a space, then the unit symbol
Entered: 8.933 kL
